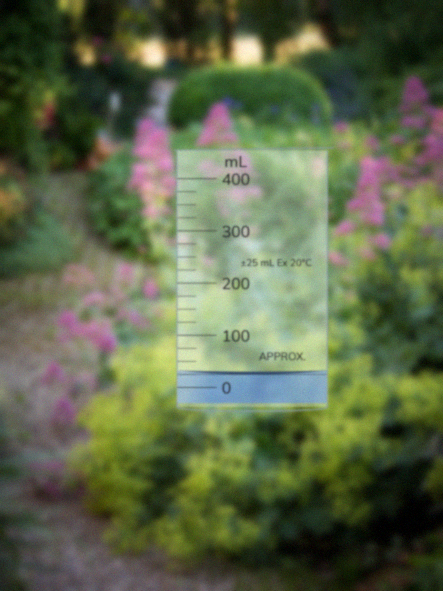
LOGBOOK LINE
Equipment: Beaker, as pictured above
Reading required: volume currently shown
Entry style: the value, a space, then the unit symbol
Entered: 25 mL
